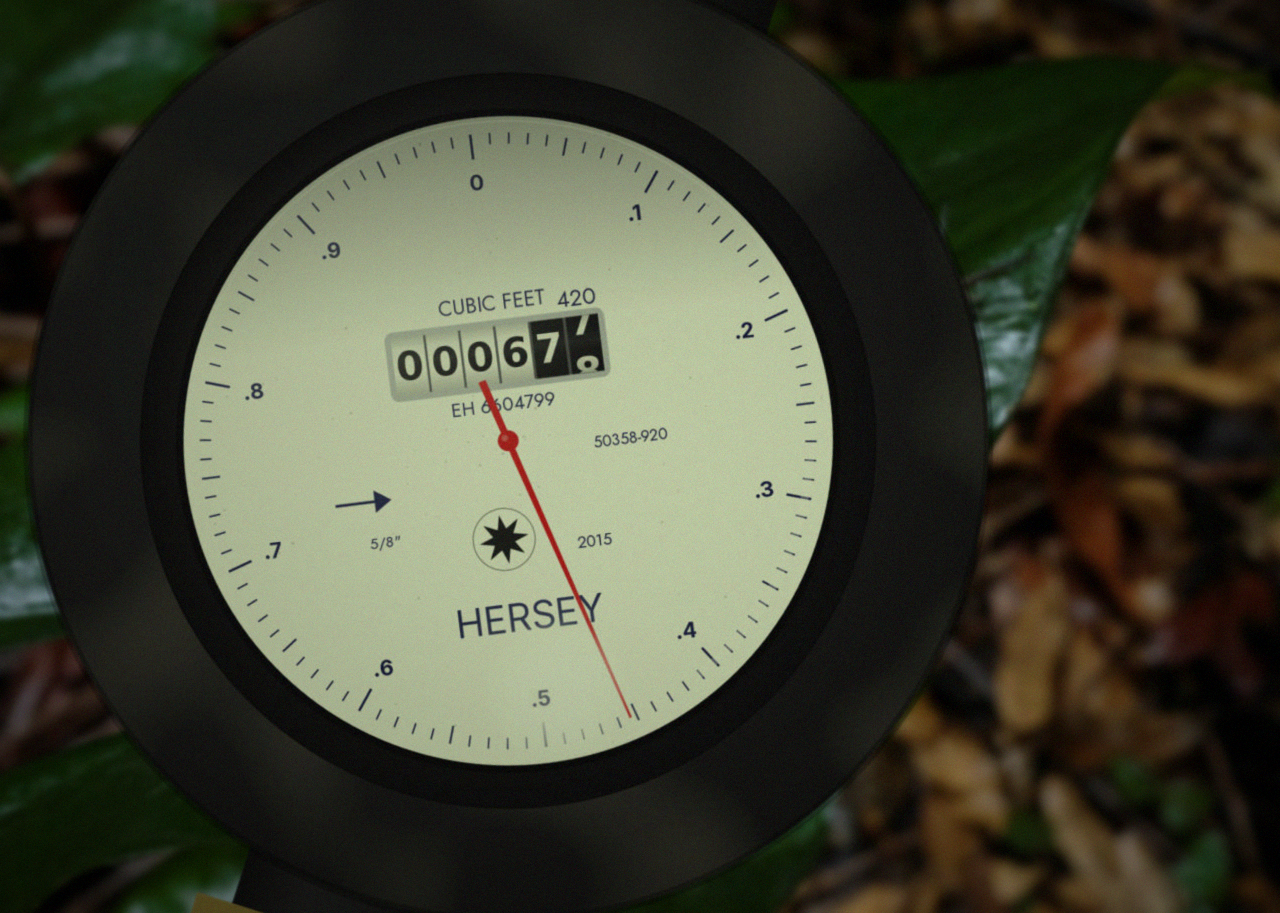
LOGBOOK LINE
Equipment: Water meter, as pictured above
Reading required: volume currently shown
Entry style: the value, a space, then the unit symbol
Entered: 677.45 ft³
